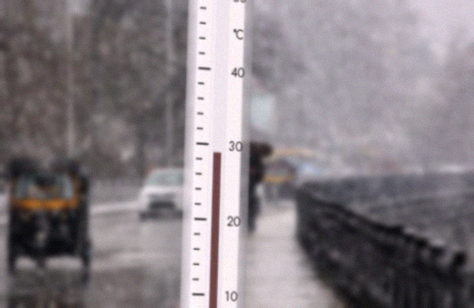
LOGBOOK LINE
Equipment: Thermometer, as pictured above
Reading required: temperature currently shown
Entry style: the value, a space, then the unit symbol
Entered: 29 °C
